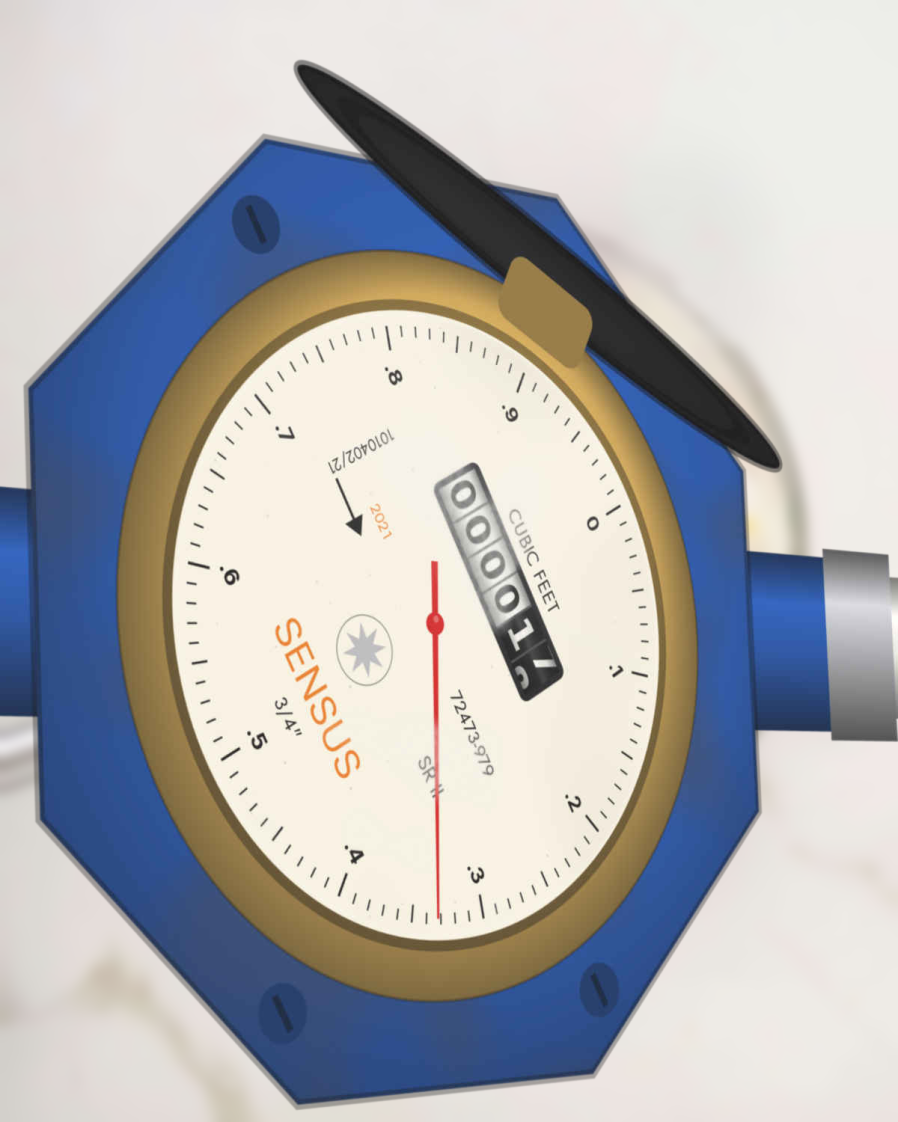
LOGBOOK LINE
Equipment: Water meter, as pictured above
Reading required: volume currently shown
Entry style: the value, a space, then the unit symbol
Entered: 17.33 ft³
